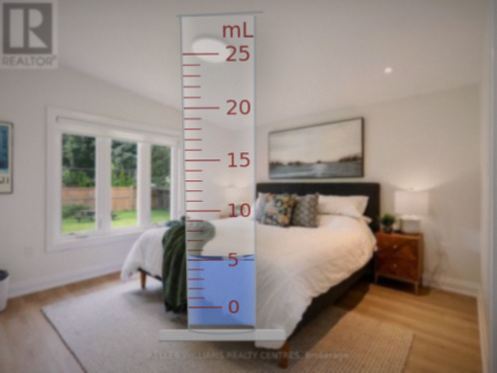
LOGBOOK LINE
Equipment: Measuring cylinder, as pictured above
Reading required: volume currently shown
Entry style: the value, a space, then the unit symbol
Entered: 5 mL
